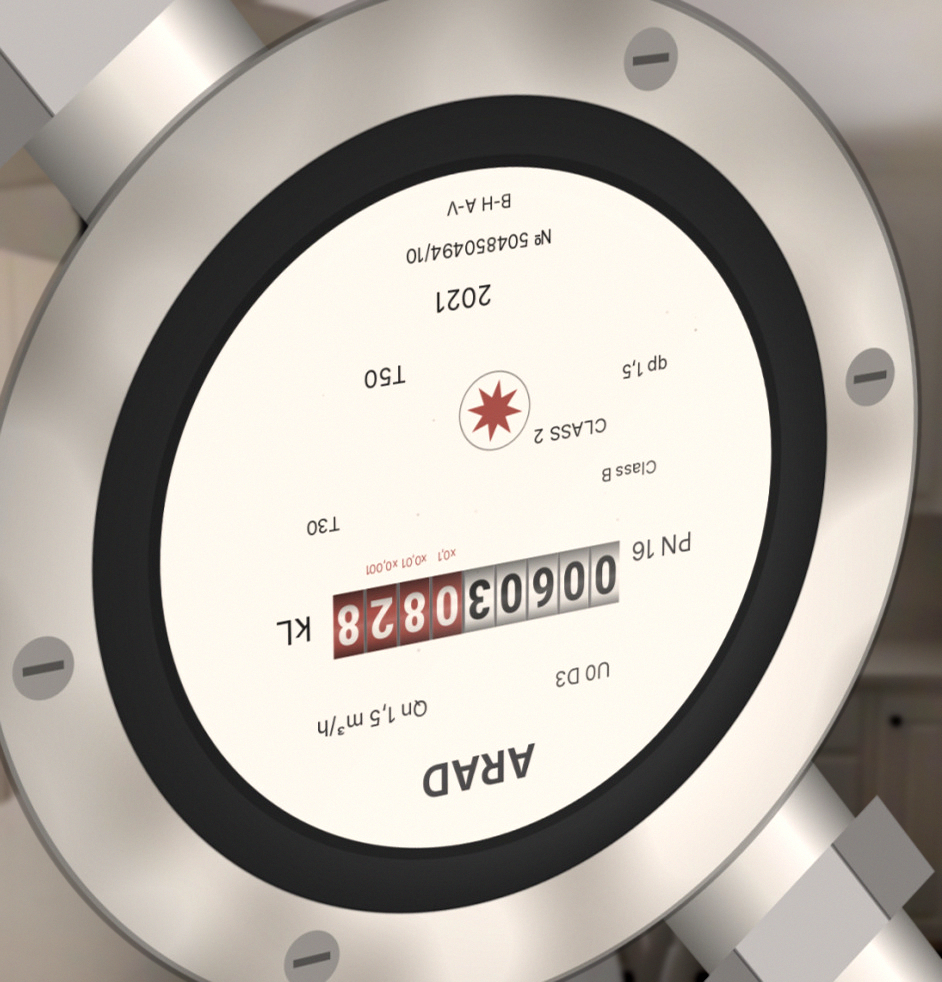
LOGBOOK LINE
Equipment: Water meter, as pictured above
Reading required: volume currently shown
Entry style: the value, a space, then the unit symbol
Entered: 603.0828 kL
